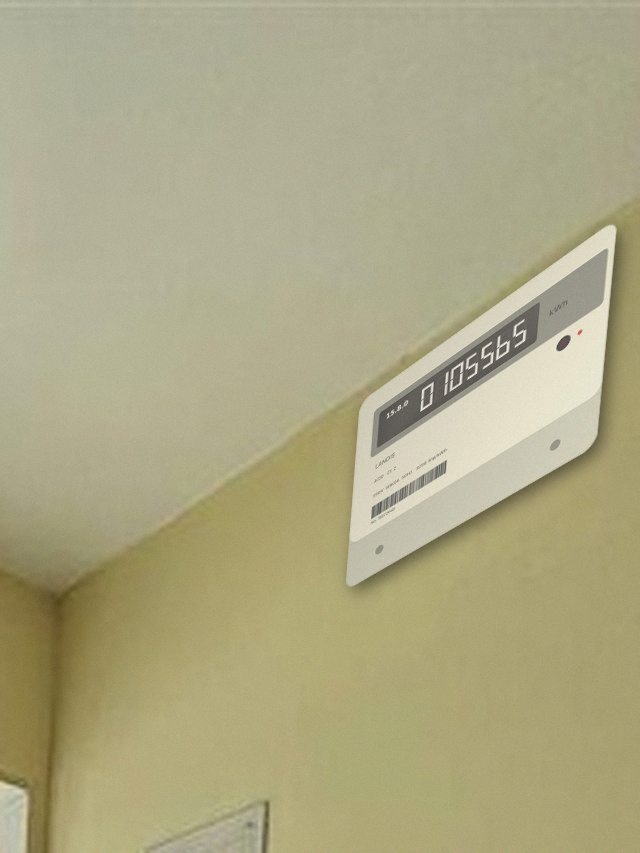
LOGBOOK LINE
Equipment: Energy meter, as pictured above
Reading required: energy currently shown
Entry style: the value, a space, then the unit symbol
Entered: 105565 kWh
